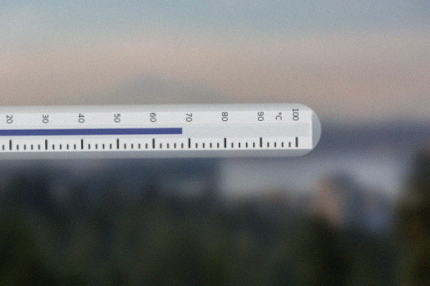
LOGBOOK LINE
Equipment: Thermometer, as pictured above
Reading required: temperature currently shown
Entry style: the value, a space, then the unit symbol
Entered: 68 °C
